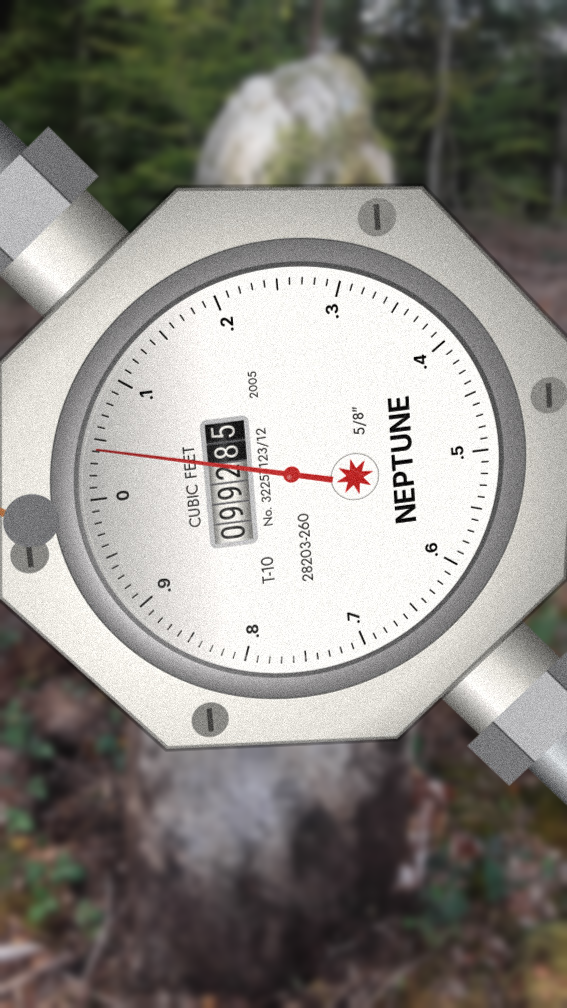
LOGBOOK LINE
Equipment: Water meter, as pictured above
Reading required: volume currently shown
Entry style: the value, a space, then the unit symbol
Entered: 99285.04 ft³
